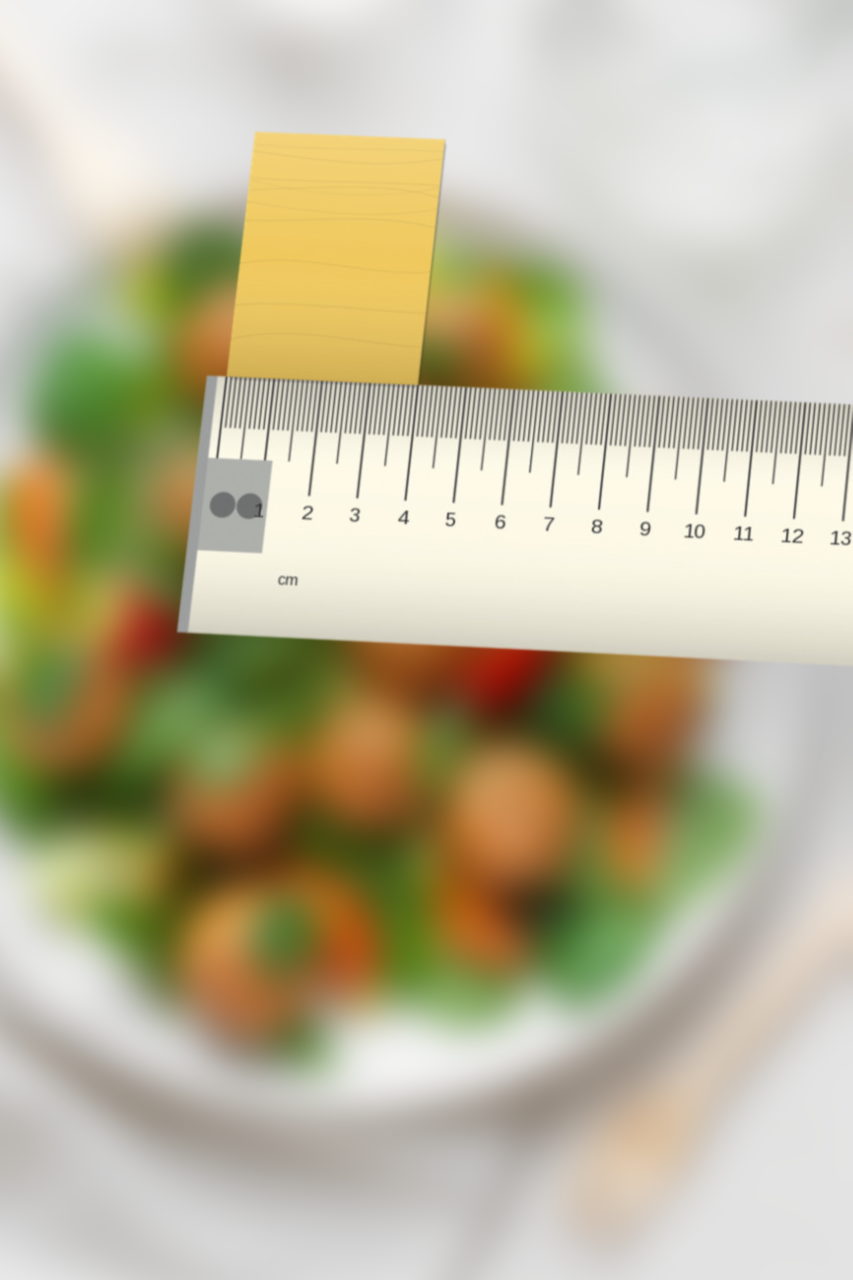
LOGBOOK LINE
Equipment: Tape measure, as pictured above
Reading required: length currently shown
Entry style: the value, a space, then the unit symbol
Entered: 4 cm
